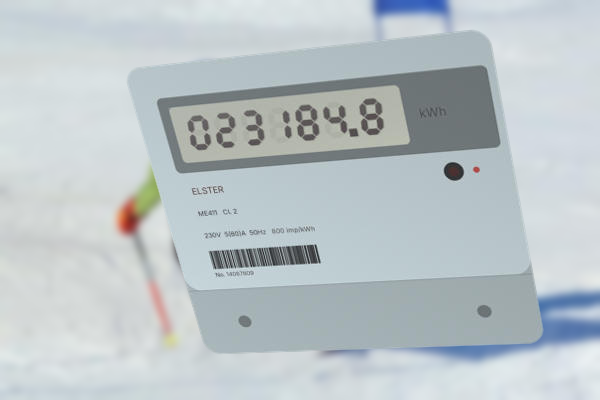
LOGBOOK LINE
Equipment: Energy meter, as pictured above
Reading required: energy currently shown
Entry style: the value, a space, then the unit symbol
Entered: 23184.8 kWh
